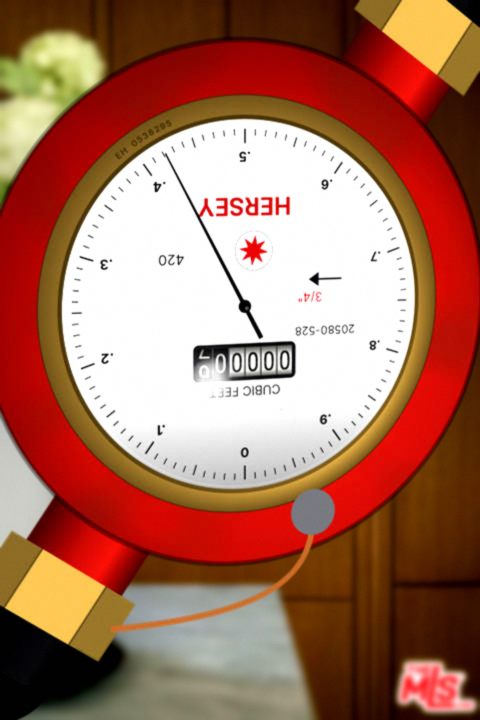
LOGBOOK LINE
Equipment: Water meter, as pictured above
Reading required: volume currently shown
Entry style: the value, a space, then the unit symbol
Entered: 6.42 ft³
